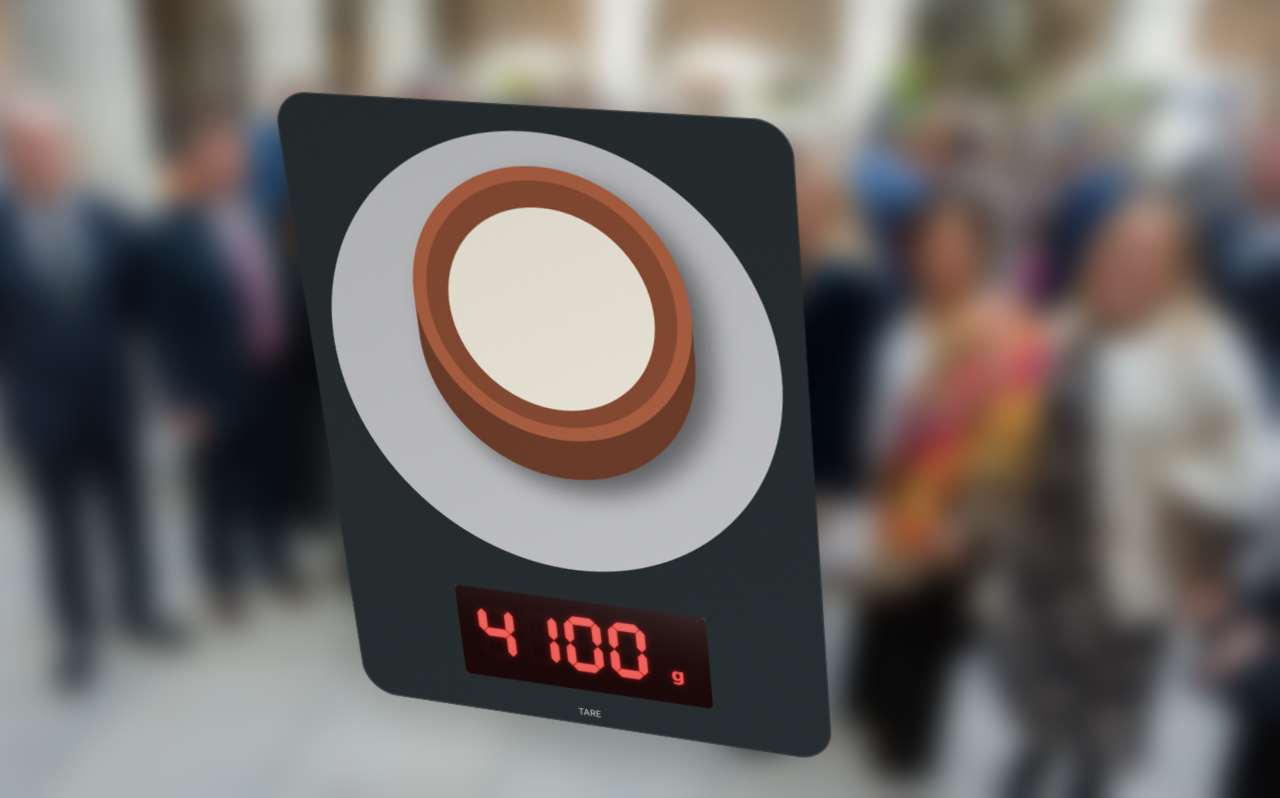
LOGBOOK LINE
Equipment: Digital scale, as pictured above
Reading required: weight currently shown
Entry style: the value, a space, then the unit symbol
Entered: 4100 g
